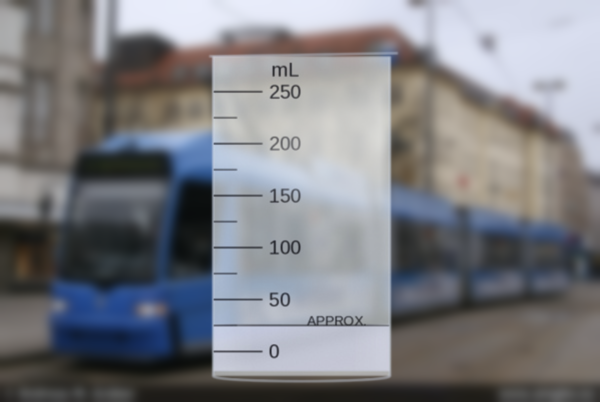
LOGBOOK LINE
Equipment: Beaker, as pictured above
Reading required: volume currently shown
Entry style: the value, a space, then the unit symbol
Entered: 25 mL
